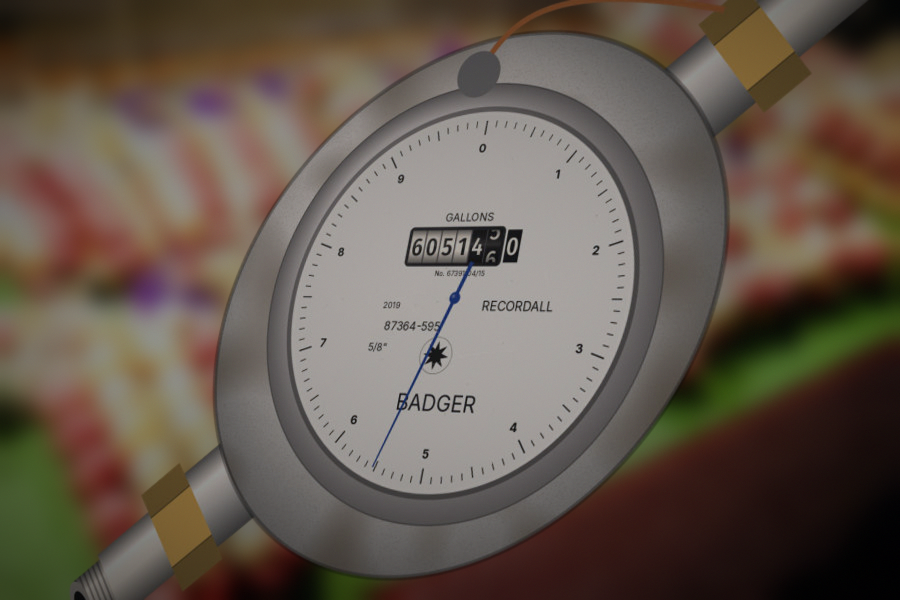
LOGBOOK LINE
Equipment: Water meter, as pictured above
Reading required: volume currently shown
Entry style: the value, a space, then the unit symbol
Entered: 6051455.5 gal
